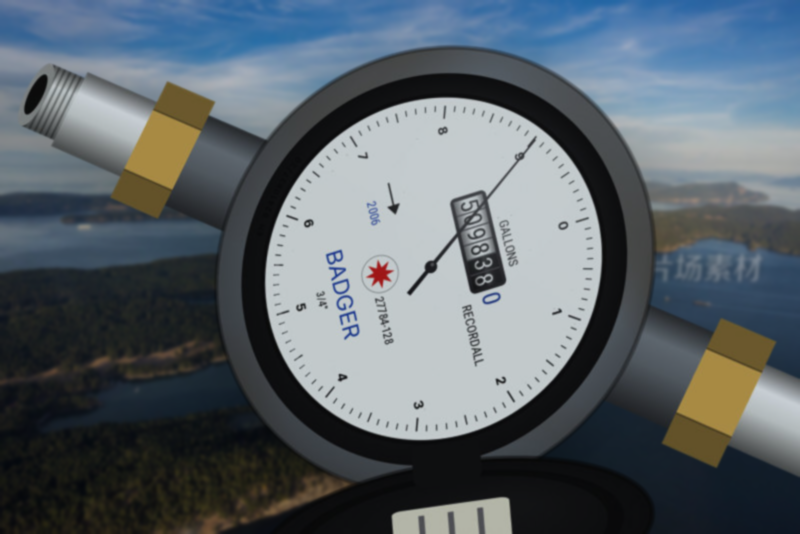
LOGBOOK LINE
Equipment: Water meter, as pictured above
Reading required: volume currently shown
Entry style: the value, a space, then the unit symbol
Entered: 5098379.0 gal
